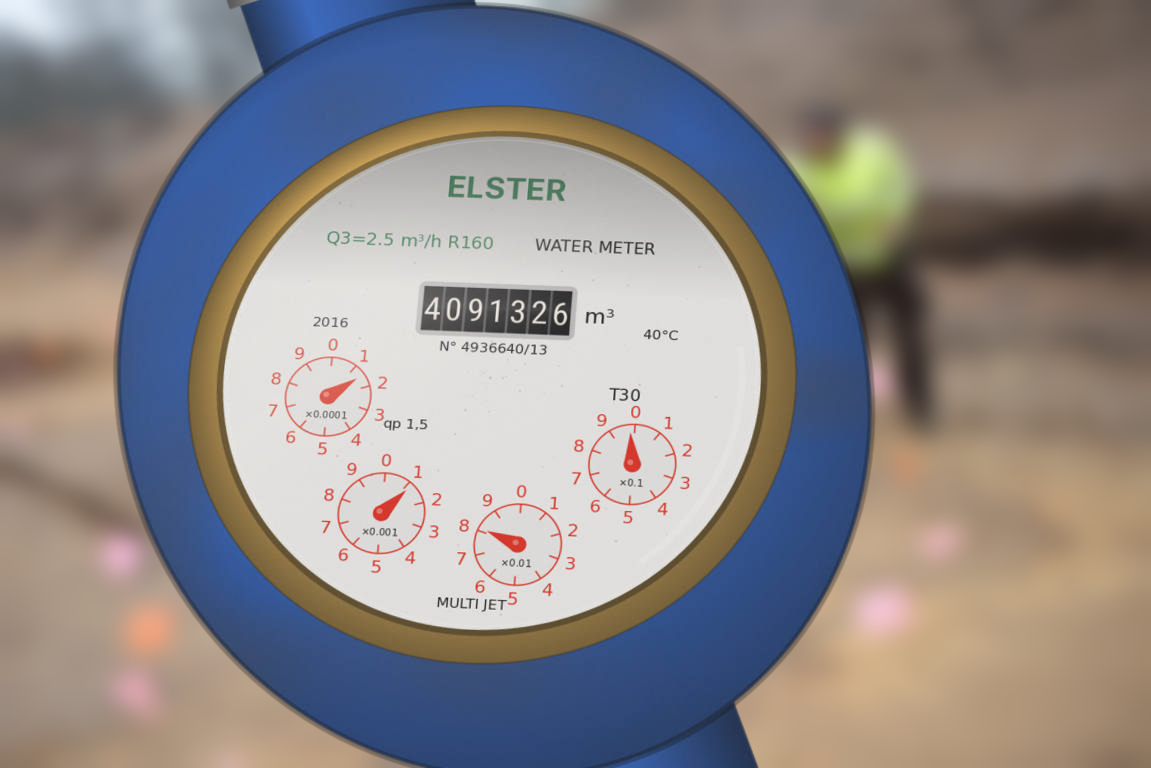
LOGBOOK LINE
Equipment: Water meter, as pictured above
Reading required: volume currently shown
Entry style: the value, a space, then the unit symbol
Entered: 4091325.9811 m³
